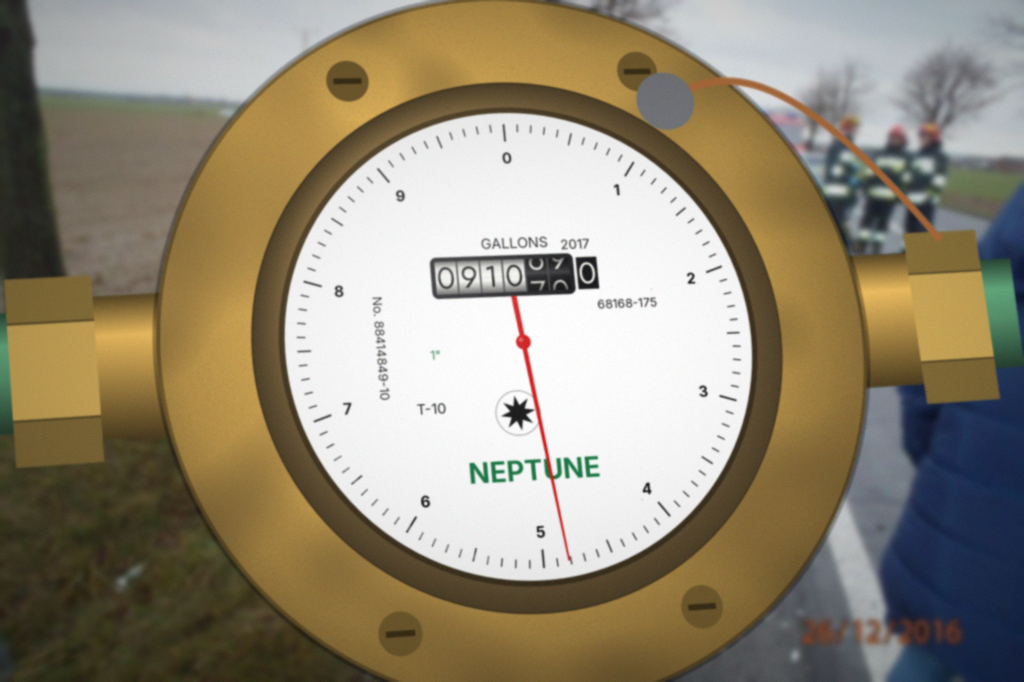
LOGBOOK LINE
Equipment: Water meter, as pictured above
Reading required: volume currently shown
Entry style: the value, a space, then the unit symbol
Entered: 910694.8 gal
